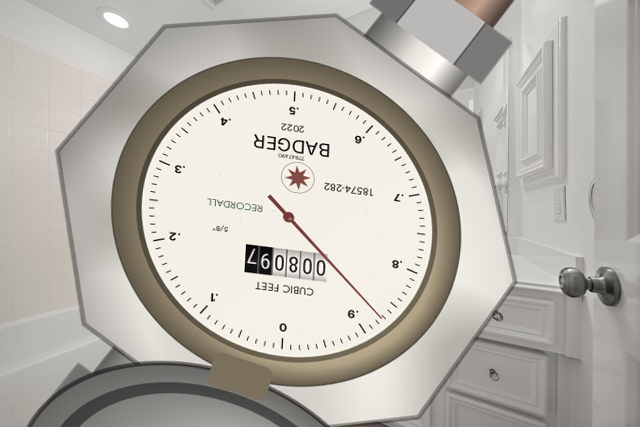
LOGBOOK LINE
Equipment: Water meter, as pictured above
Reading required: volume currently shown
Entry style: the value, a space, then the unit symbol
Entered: 8096.87 ft³
